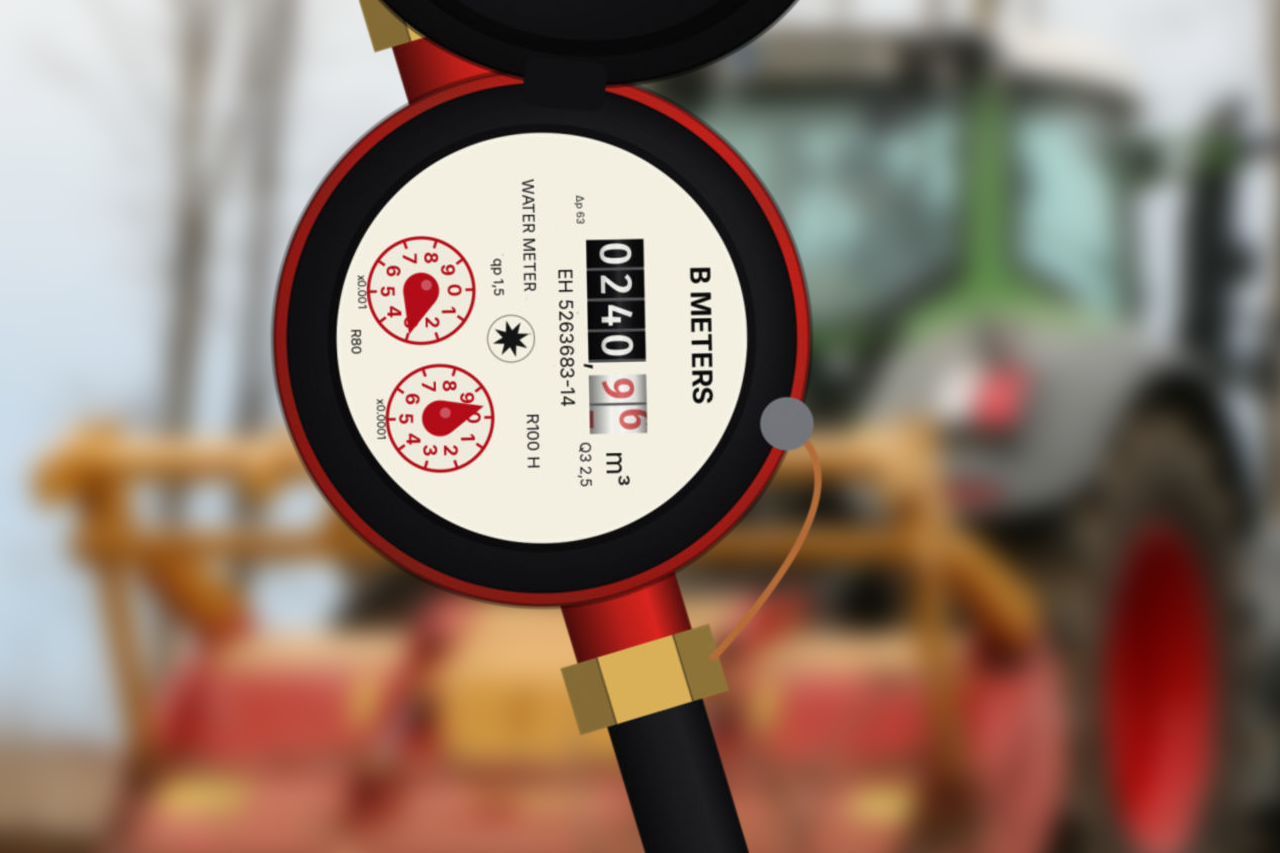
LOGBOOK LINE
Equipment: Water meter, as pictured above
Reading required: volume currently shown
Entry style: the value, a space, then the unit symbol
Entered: 240.9629 m³
